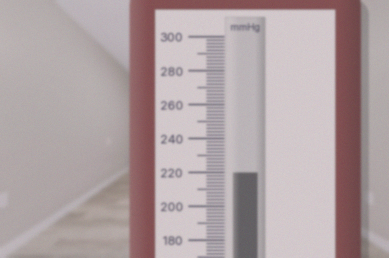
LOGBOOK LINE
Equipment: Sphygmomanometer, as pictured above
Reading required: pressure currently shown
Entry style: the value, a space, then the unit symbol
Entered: 220 mmHg
